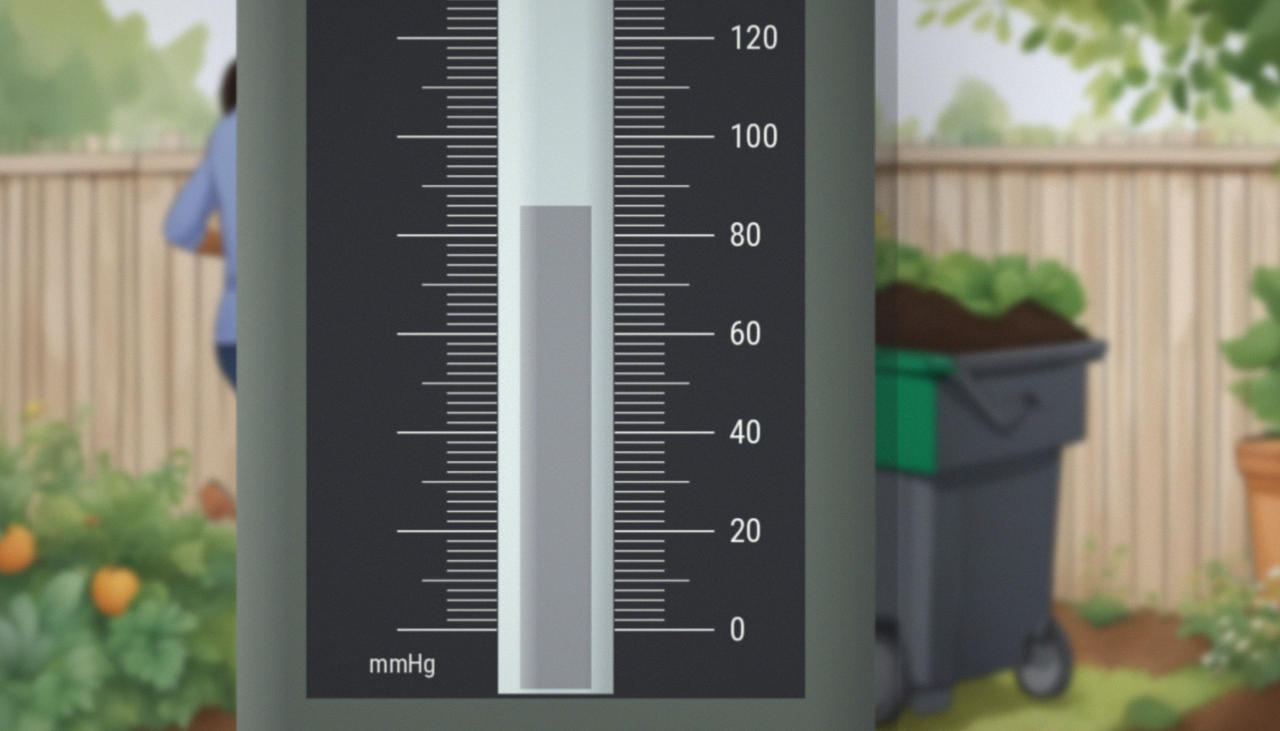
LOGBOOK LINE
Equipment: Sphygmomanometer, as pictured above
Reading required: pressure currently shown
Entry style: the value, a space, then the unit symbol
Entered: 86 mmHg
